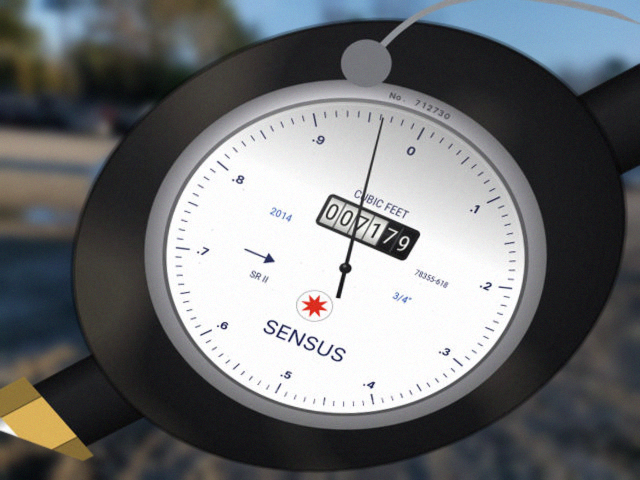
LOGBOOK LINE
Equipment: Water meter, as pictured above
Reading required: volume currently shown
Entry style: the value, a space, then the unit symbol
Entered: 7178.96 ft³
